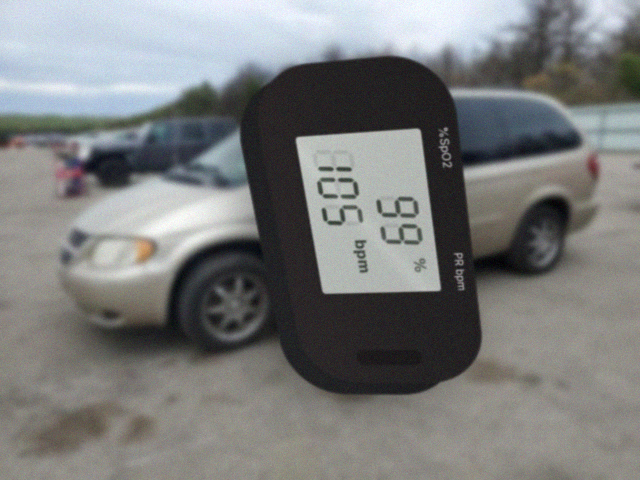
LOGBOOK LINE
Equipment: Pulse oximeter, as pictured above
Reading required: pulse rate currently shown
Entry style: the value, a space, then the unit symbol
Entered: 105 bpm
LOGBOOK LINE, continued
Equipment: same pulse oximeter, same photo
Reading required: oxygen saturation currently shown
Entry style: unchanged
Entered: 99 %
